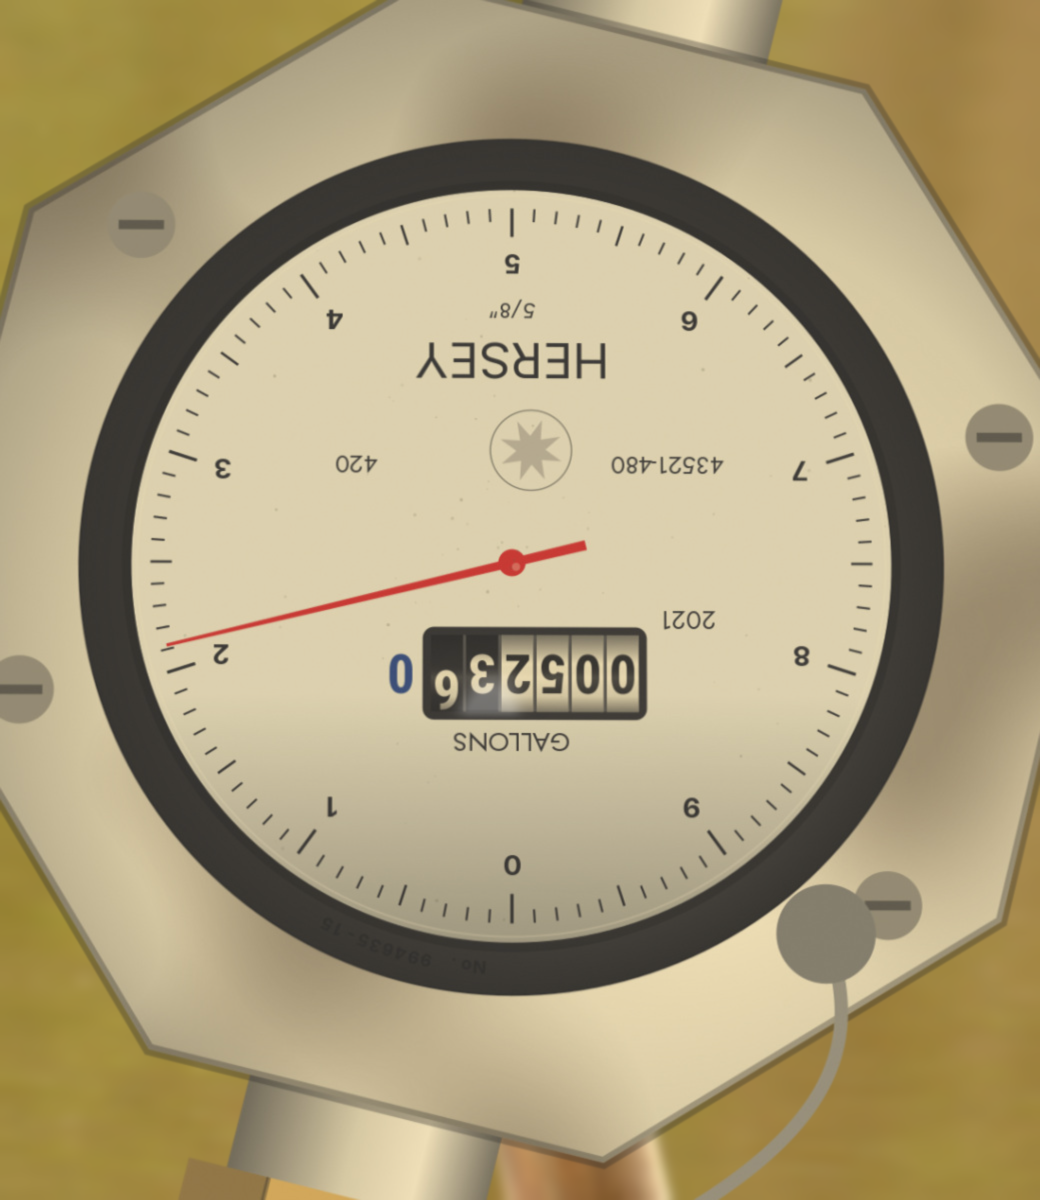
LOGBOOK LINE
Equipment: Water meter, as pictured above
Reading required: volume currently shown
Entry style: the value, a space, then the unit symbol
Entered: 52362.1 gal
